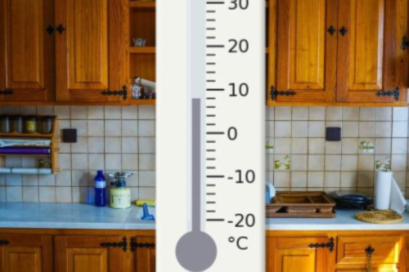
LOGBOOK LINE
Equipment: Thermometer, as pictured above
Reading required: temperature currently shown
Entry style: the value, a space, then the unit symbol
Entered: 8 °C
